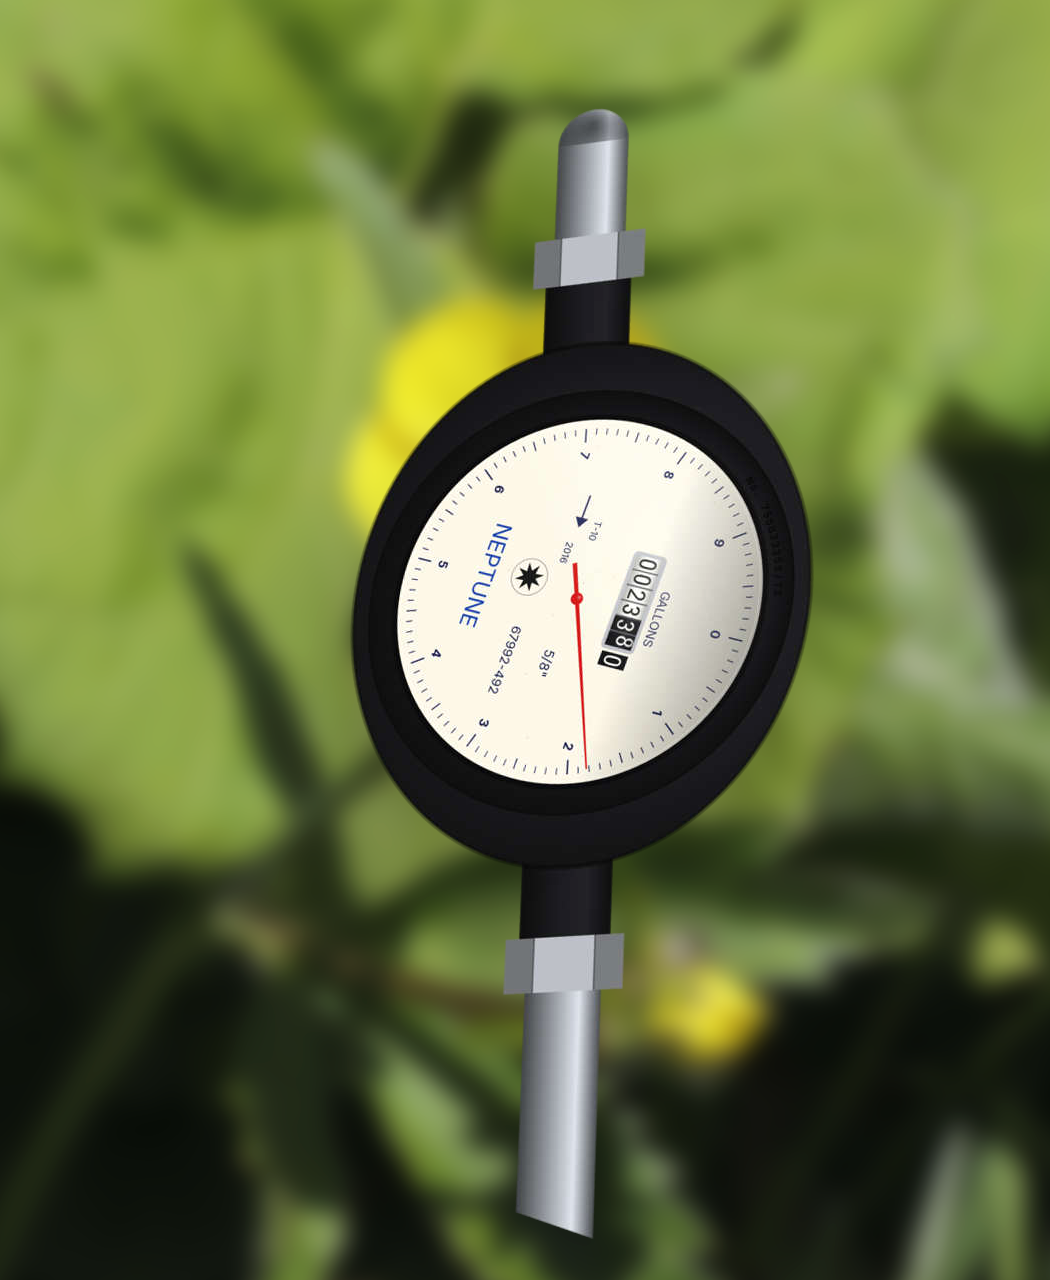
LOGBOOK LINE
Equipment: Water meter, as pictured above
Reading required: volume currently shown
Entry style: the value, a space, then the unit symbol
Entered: 23381.8 gal
